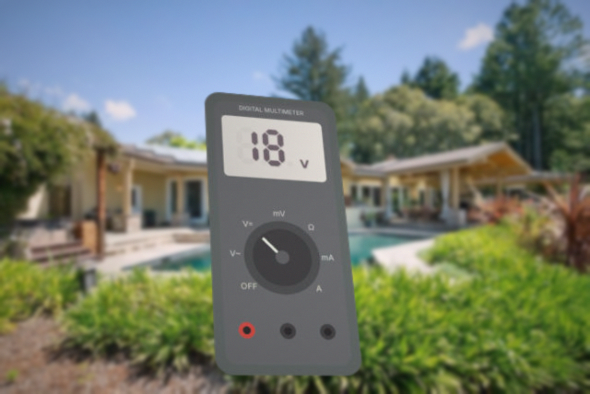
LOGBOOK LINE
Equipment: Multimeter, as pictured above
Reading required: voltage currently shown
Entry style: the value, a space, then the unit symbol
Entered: 18 V
